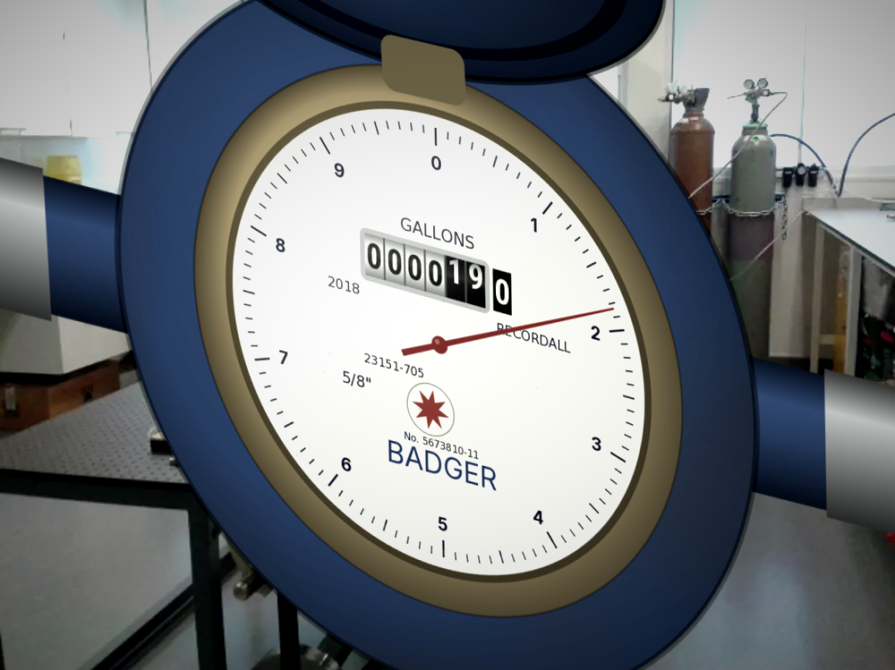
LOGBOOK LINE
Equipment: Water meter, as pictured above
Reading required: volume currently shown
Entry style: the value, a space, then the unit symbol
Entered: 191.8 gal
